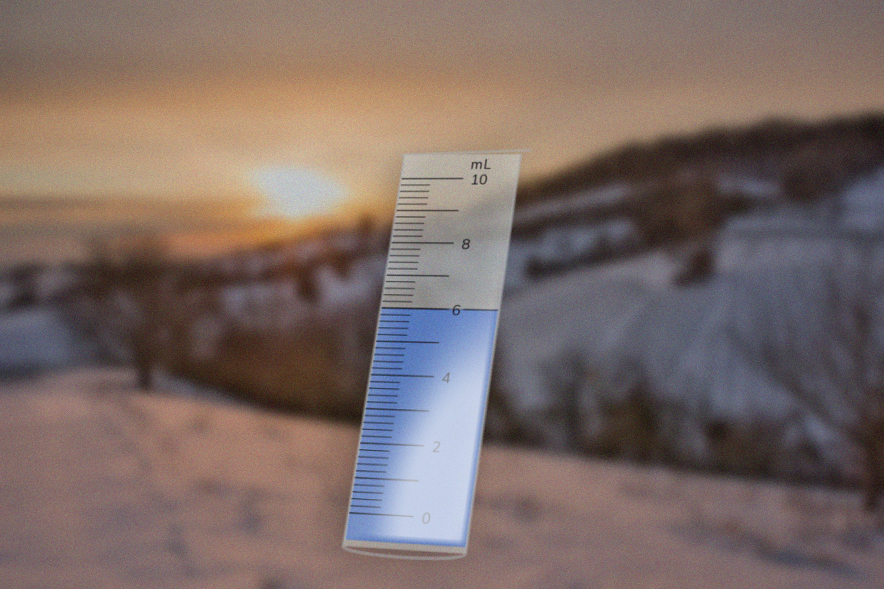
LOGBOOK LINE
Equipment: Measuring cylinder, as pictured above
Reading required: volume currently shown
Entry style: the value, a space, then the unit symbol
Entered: 6 mL
